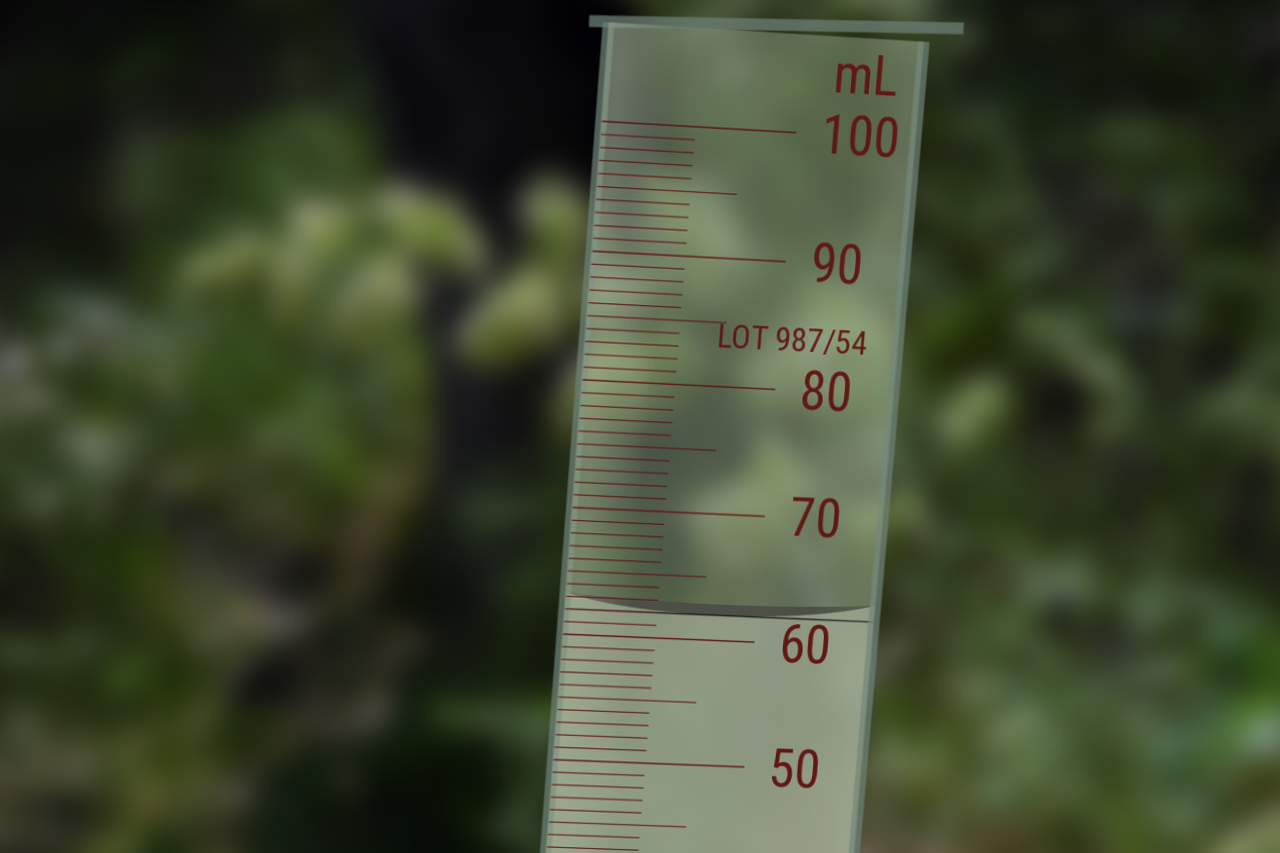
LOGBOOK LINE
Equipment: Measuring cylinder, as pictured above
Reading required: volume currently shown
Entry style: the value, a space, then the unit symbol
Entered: 62 mL
